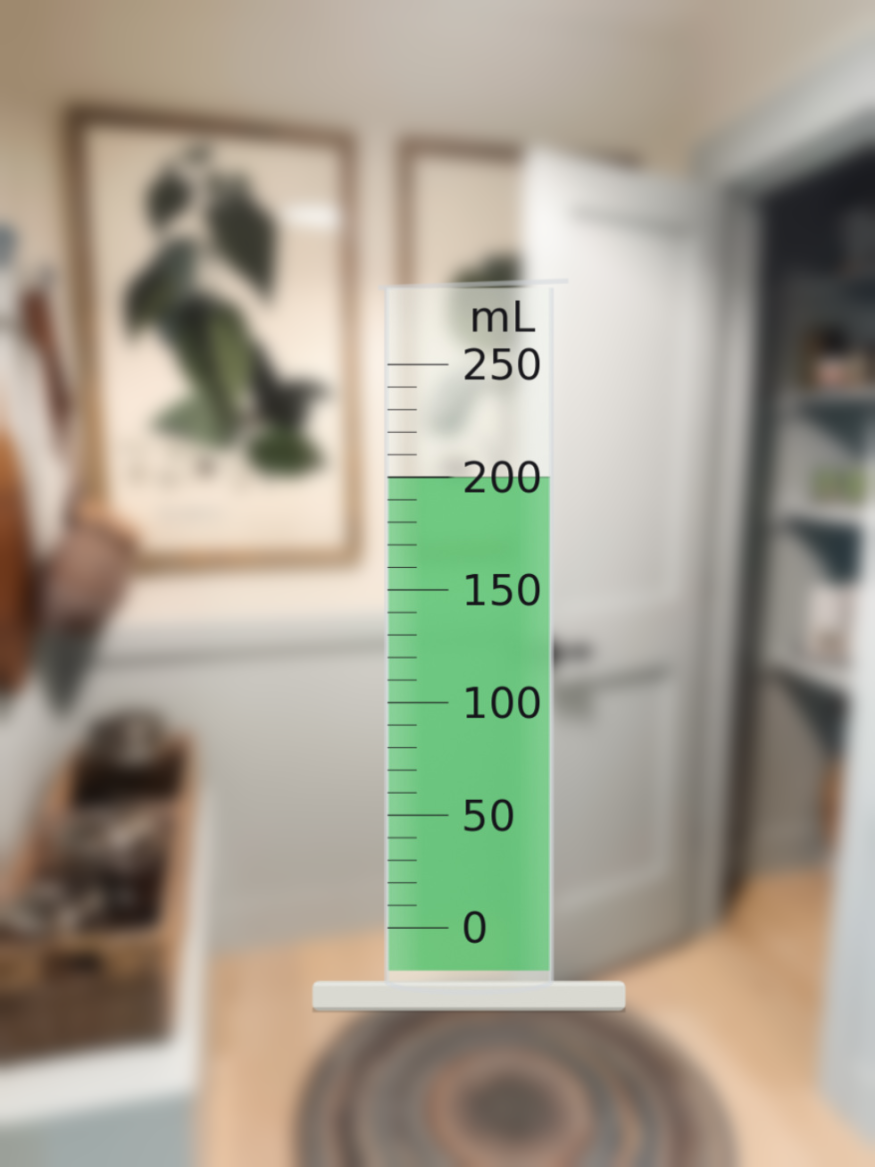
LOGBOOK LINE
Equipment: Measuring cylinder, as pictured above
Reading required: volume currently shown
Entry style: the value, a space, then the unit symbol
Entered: 200 mL
